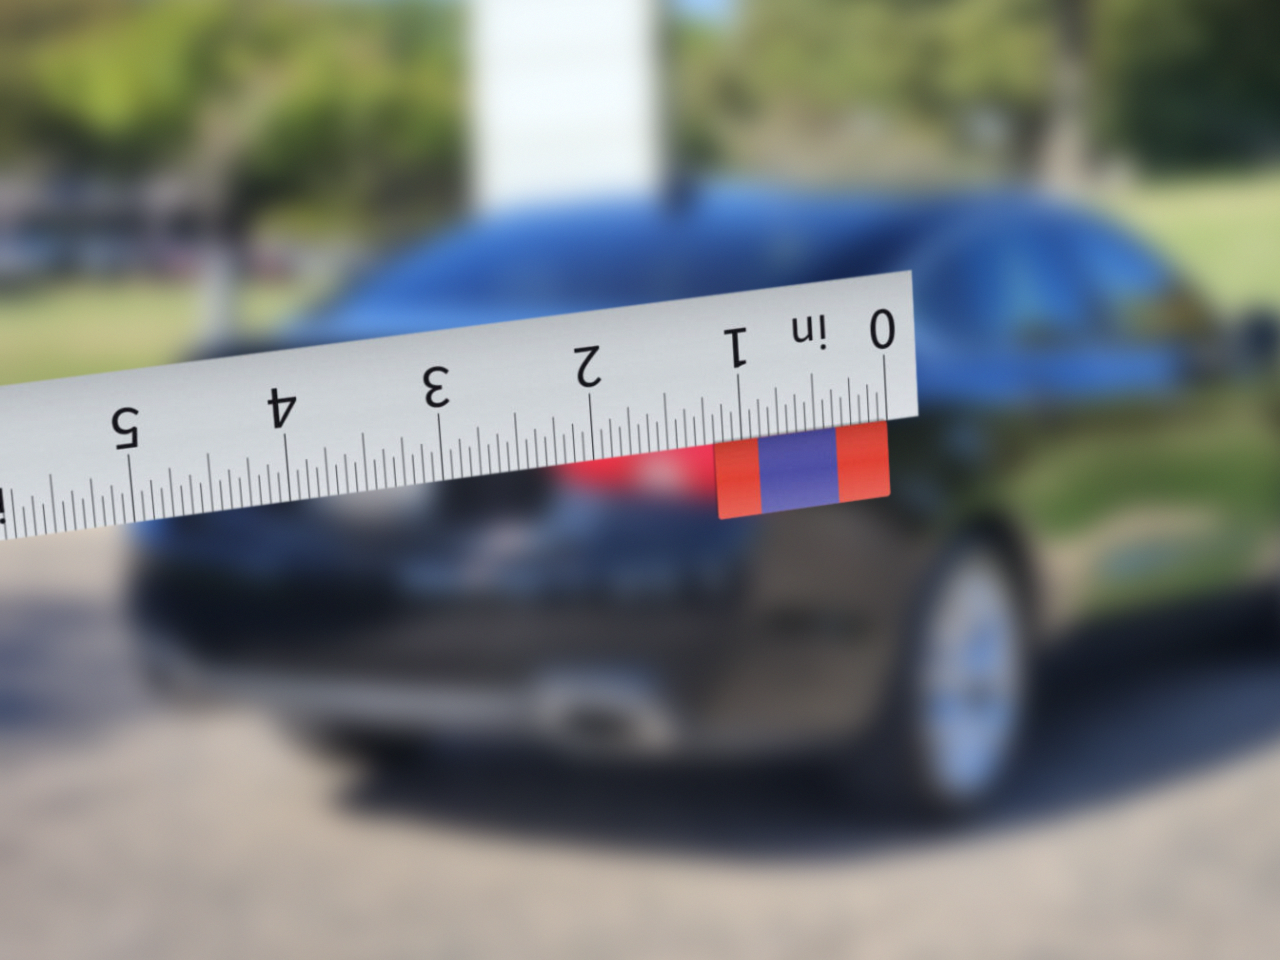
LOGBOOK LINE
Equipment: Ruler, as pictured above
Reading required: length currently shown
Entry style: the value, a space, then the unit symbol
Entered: 1.1875 in
